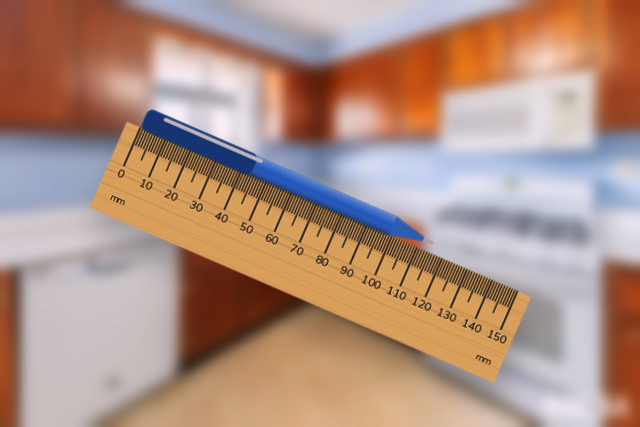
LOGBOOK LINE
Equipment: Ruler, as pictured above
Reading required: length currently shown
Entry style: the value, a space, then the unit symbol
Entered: 115 mm
